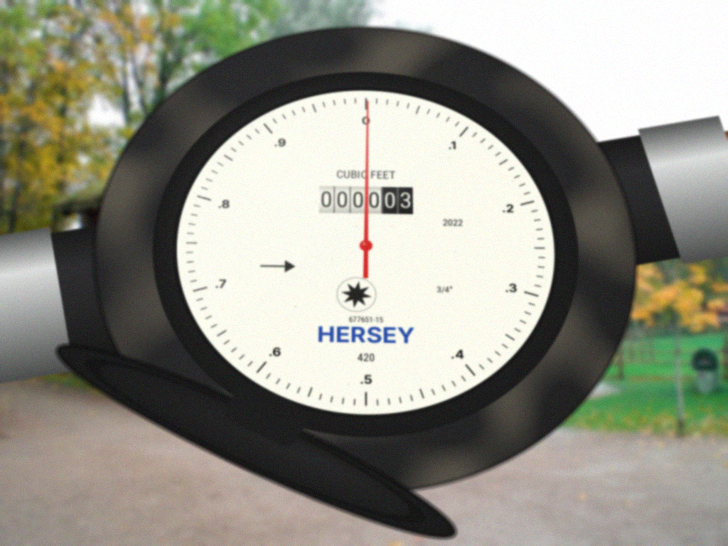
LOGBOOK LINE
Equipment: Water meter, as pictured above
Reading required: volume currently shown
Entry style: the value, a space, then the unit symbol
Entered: 3.00 ft³
